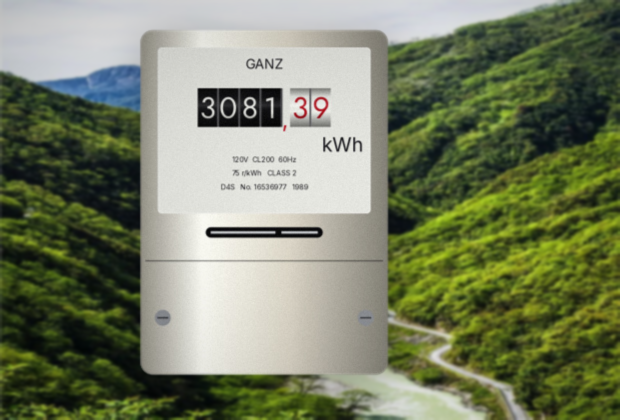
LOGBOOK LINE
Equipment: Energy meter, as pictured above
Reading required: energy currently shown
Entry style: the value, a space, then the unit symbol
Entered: 3081.39 kWh
